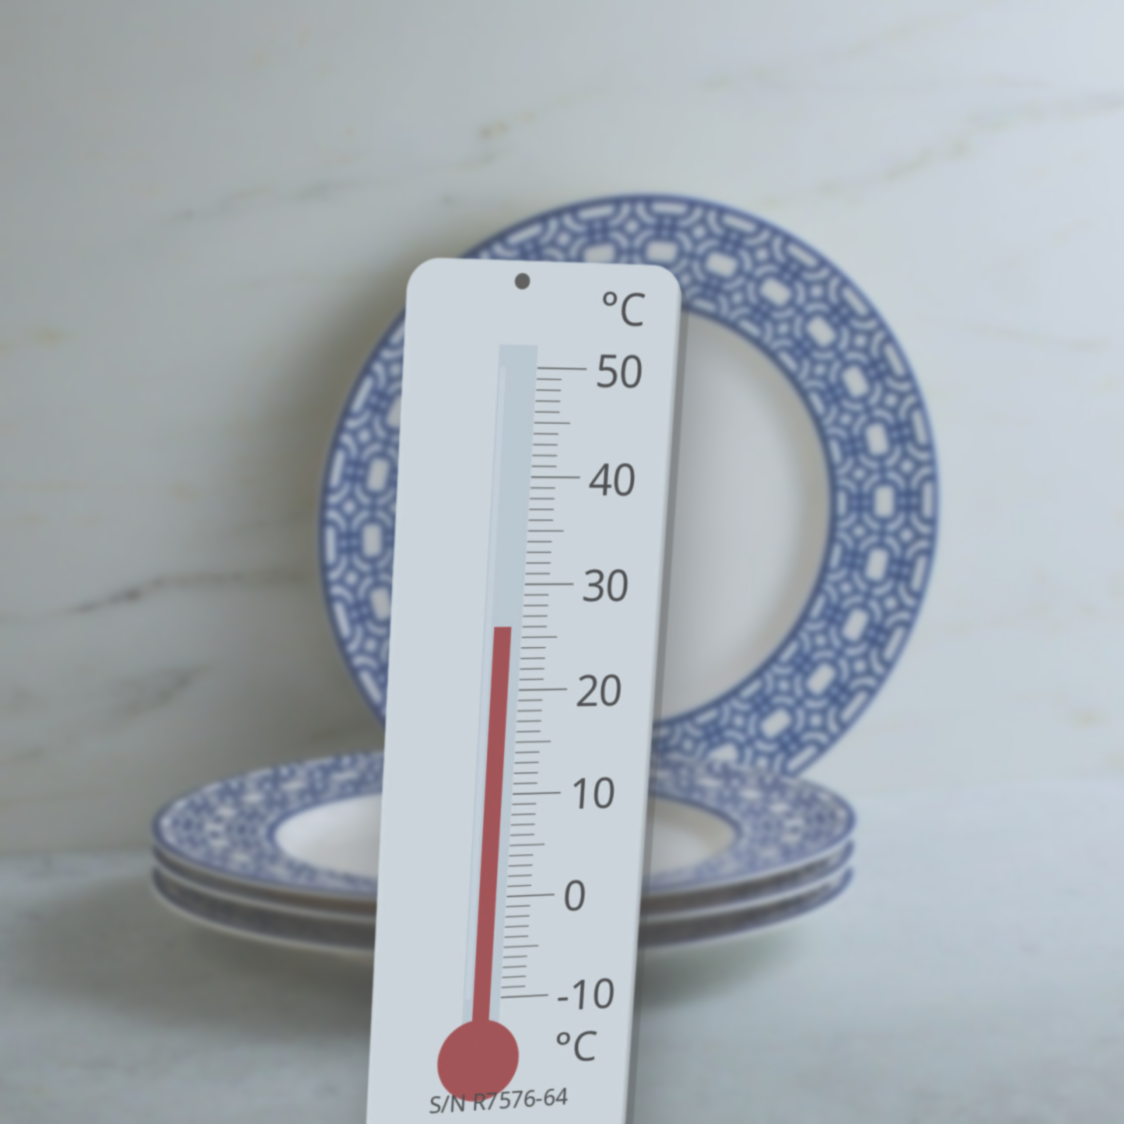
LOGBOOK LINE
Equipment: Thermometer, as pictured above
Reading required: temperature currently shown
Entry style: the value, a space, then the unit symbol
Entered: 26 °C
